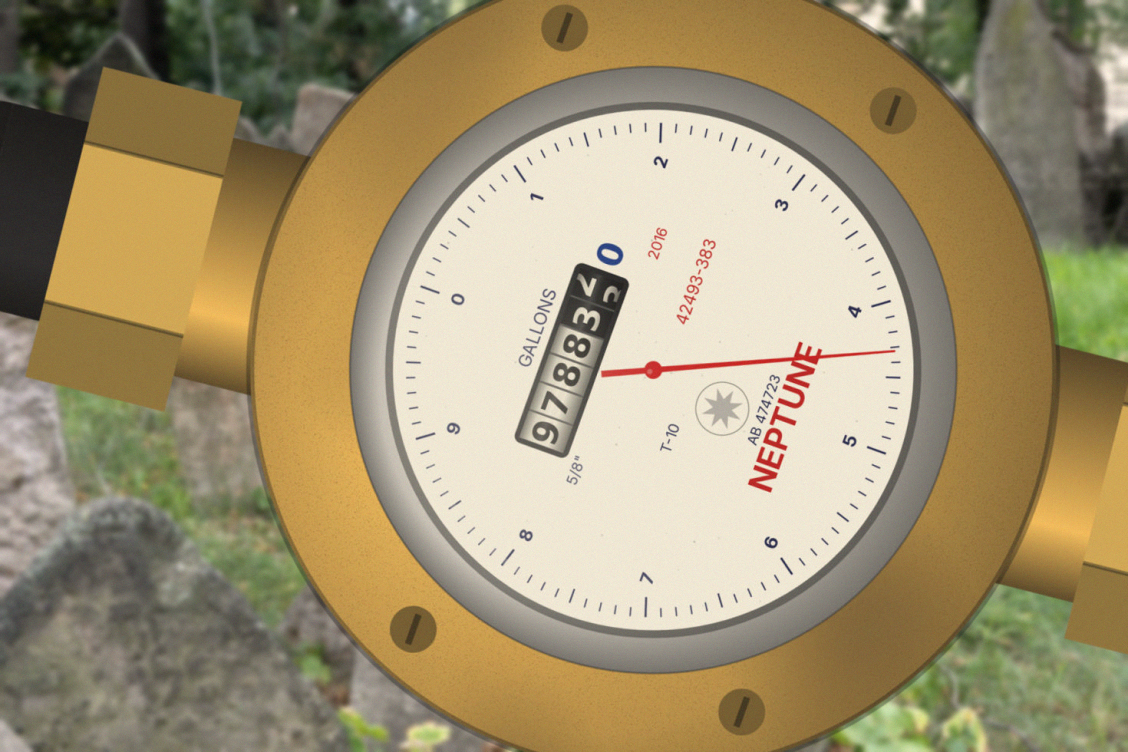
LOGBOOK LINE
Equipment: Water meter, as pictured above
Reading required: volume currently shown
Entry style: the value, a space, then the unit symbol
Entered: 9788324.3 gal
